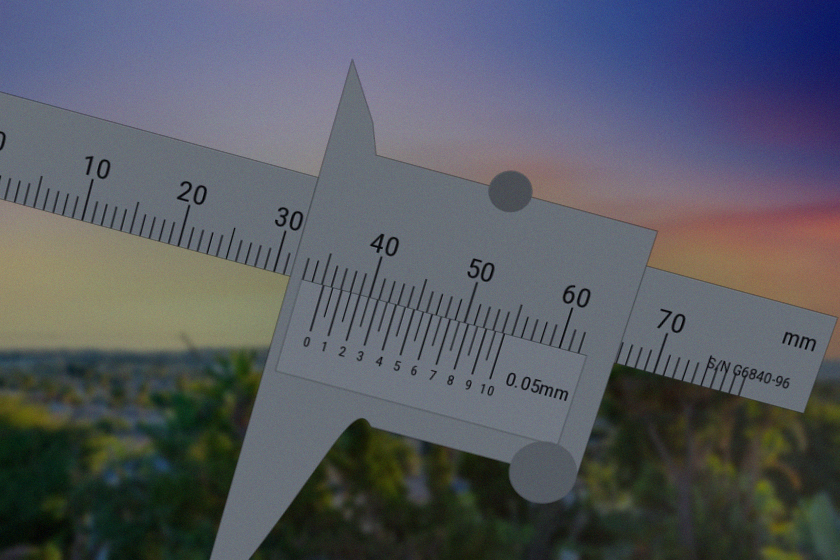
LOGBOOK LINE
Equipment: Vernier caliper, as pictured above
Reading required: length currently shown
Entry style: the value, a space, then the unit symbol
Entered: 35.2 mm
